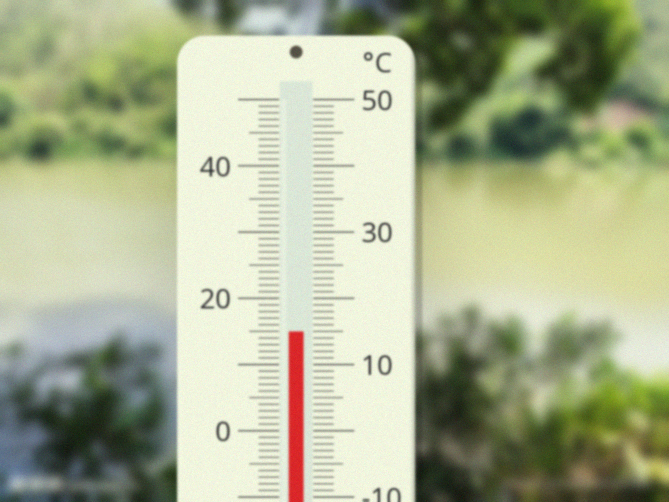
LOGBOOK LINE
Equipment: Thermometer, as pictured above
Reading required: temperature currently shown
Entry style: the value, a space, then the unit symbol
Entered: 15 °C
